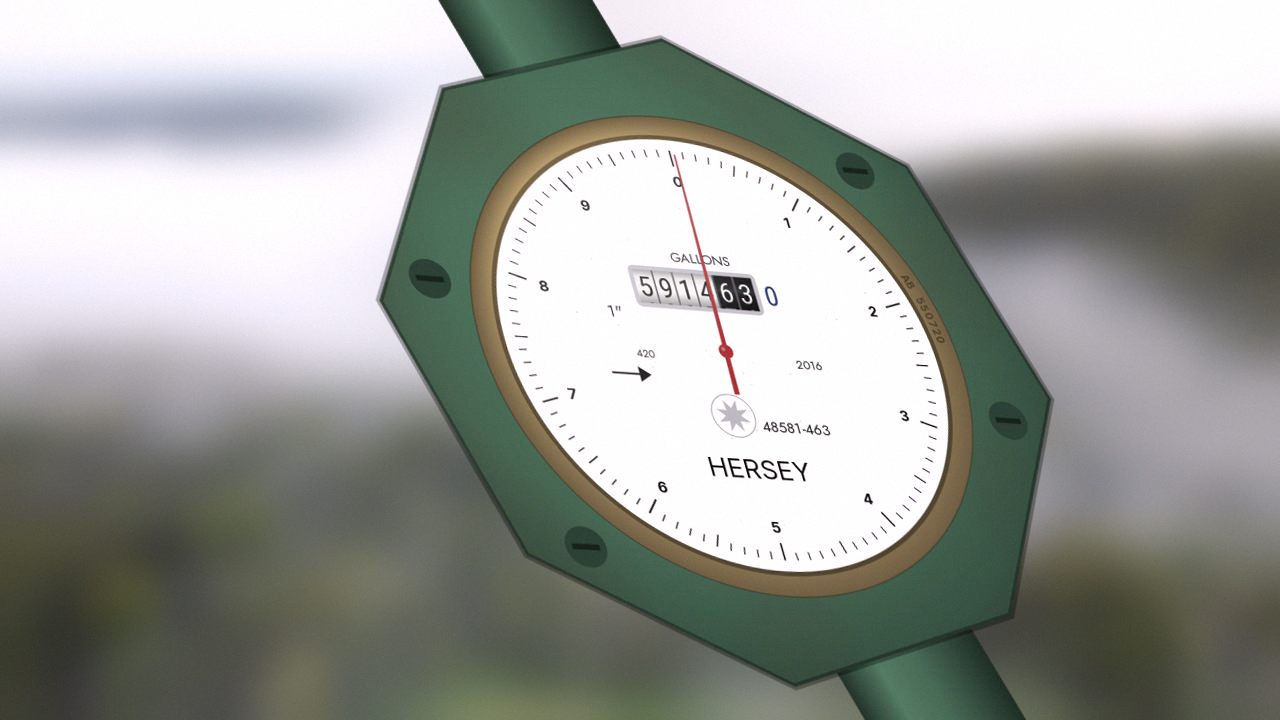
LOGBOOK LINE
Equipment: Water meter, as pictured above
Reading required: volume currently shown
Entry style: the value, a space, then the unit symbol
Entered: 5914630.0 gal
